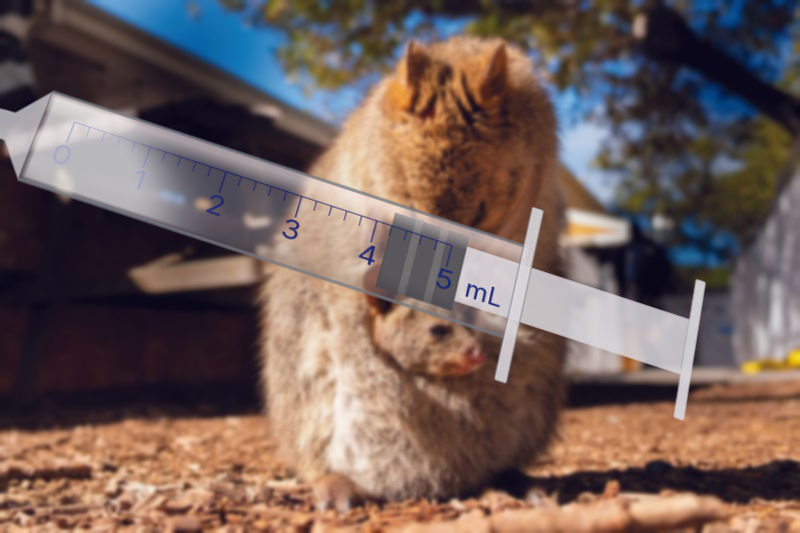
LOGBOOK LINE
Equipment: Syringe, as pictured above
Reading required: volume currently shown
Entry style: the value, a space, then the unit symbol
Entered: 4.2 mL
